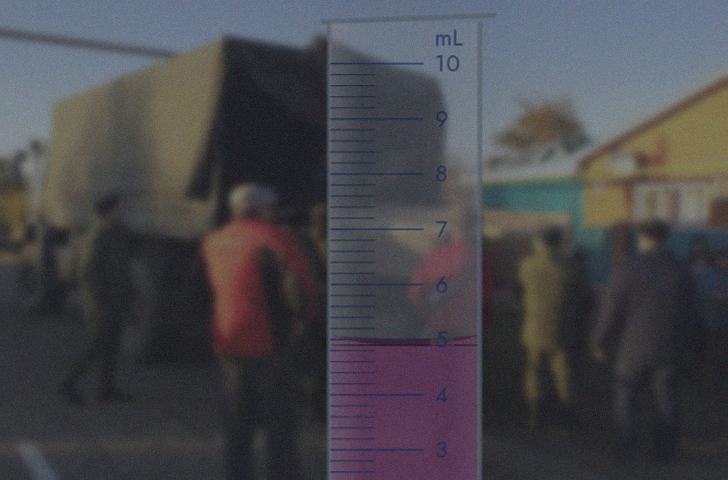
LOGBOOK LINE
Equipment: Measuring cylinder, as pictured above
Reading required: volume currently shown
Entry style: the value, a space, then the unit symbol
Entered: 4.9 mL
